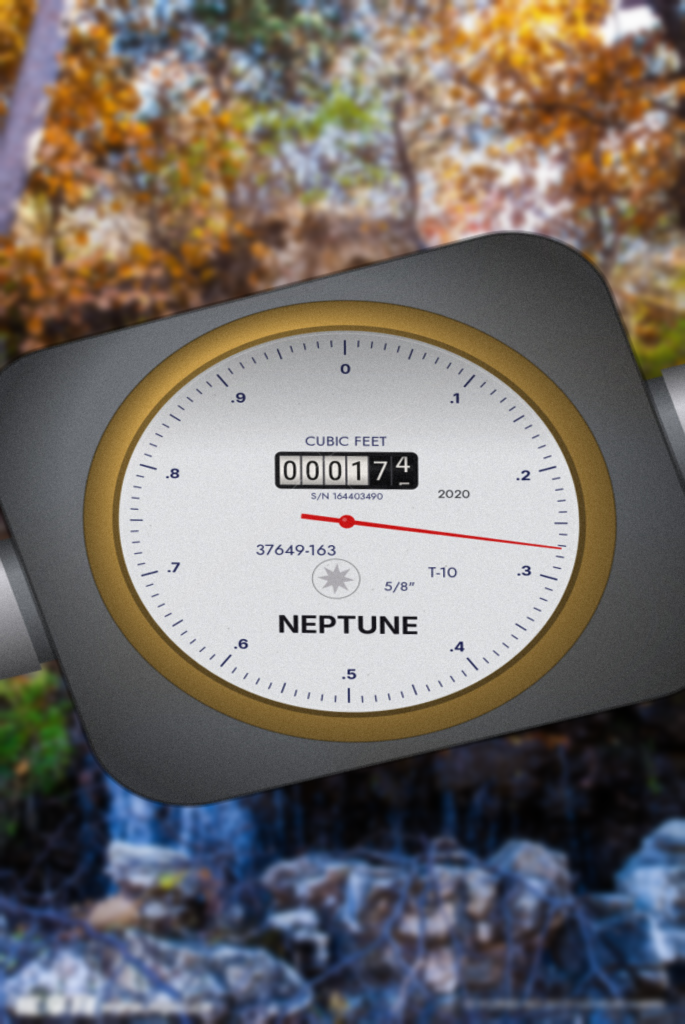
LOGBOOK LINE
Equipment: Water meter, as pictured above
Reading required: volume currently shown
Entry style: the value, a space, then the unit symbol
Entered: 174.27 ft³
